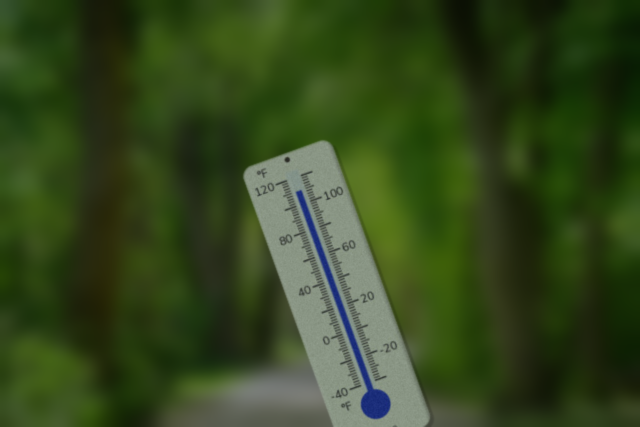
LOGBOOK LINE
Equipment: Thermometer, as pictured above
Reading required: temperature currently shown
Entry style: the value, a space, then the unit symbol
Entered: 110 °F
